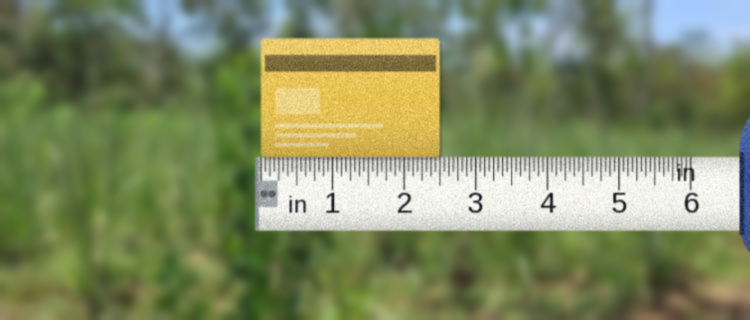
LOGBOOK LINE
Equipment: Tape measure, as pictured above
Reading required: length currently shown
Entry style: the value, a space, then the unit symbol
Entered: 2.5 in
